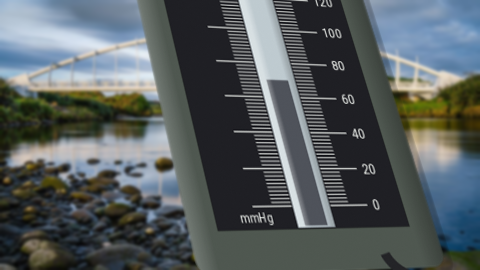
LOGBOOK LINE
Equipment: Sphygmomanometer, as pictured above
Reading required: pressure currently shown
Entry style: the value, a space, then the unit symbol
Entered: 70 mmHg
